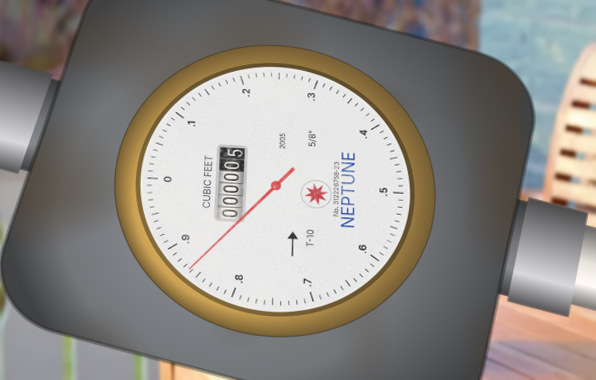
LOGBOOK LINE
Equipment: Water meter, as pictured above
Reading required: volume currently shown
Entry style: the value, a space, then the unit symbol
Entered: 4.86 ft³
